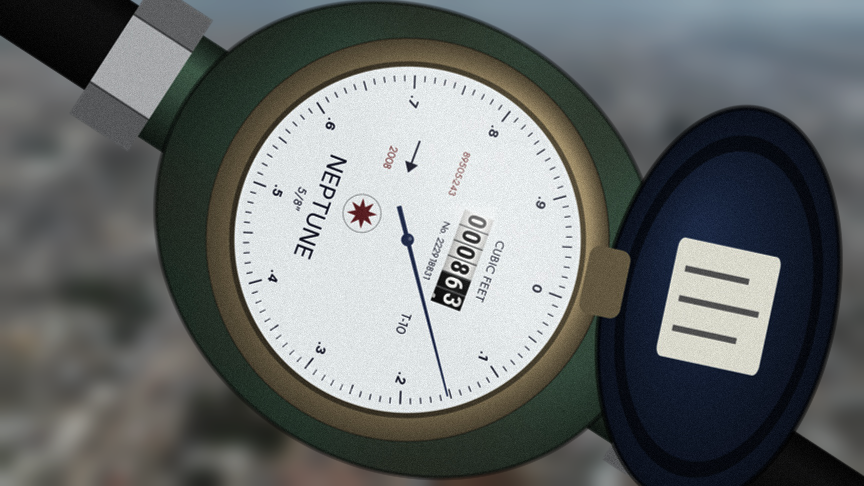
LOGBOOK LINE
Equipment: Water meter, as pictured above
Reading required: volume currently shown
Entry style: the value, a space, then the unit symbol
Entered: 863.15 ft³
